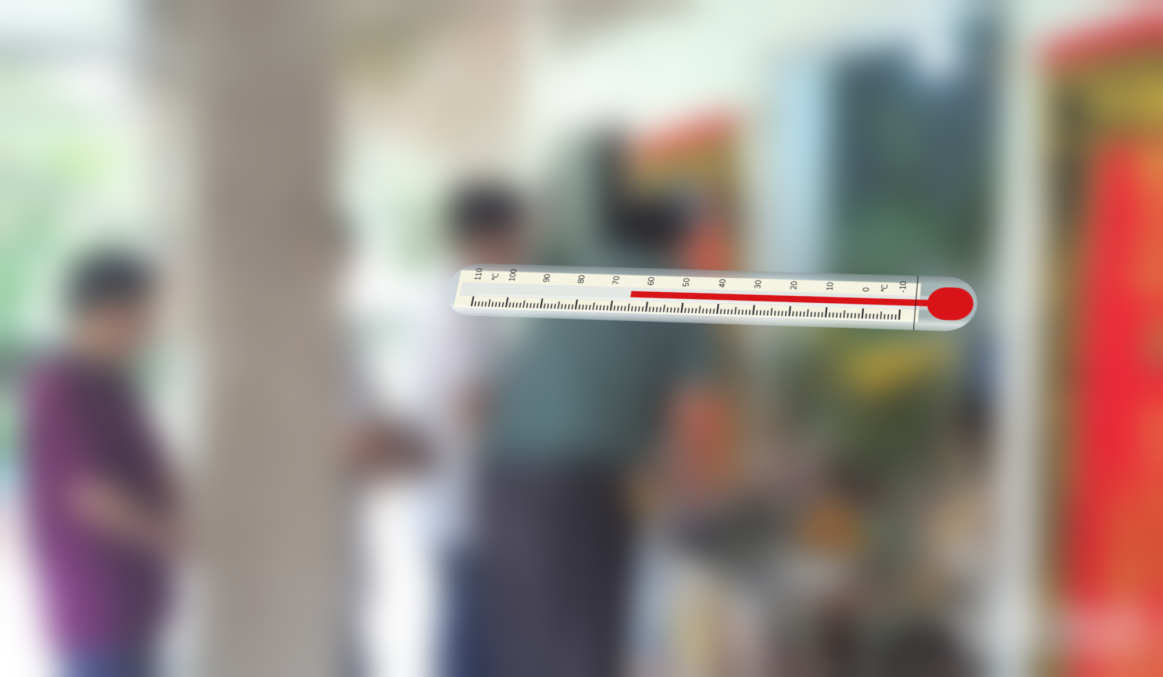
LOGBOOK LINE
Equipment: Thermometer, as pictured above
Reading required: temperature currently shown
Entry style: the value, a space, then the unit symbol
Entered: 65 °C
